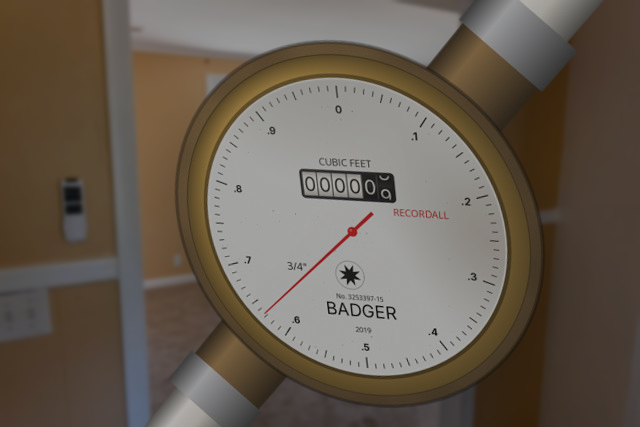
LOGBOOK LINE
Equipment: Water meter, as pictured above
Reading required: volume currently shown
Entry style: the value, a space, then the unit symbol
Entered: 8.63 ft³
